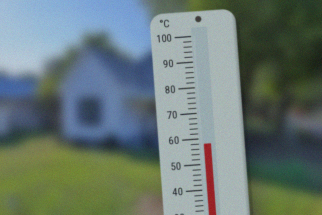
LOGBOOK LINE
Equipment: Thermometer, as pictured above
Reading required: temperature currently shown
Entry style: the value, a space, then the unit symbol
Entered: 58 °C
